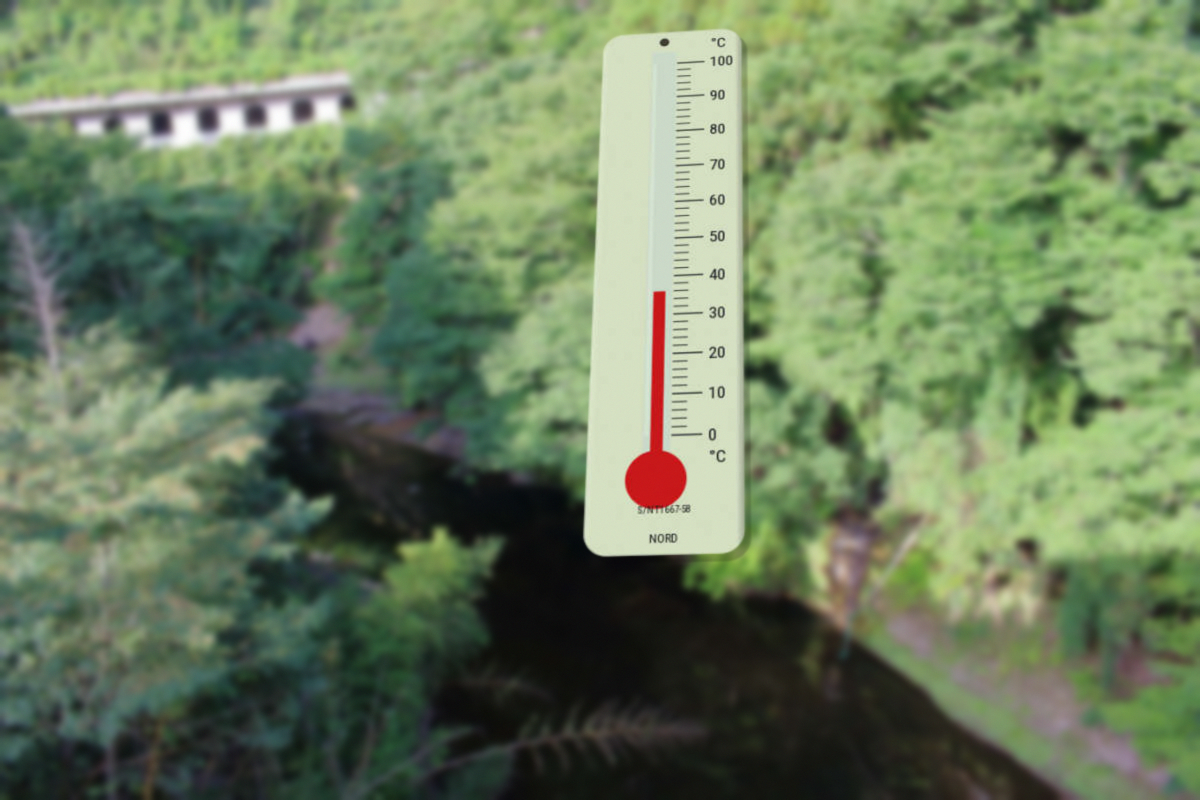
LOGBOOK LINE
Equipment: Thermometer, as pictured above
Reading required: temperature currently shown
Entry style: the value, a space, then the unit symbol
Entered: 36 °C
